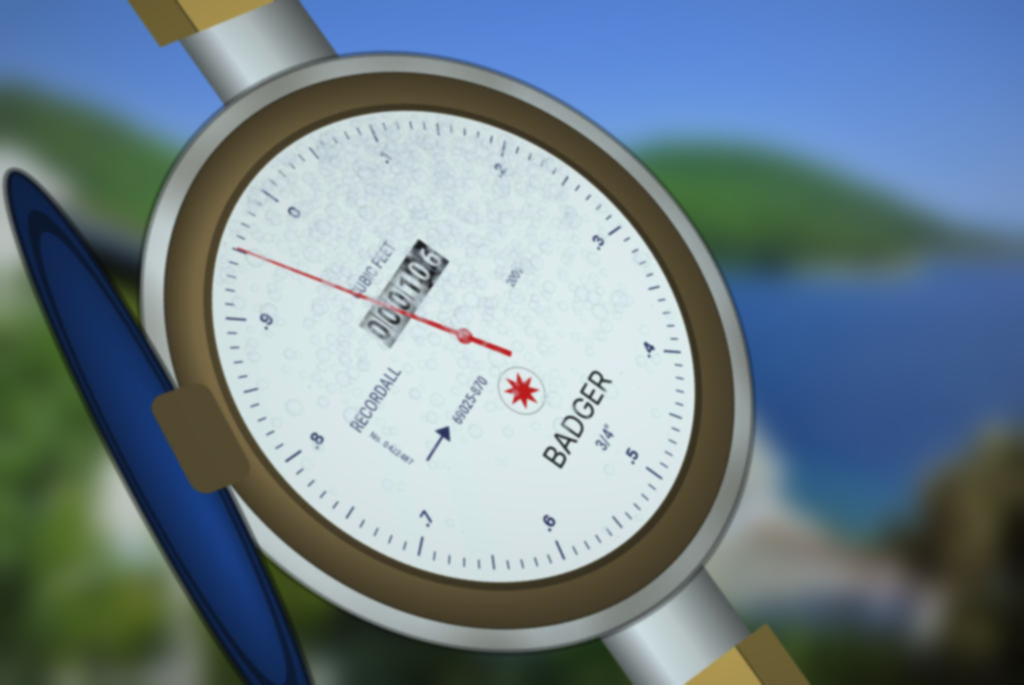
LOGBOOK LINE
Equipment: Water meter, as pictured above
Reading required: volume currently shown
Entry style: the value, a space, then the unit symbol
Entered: 105.95 ft³
